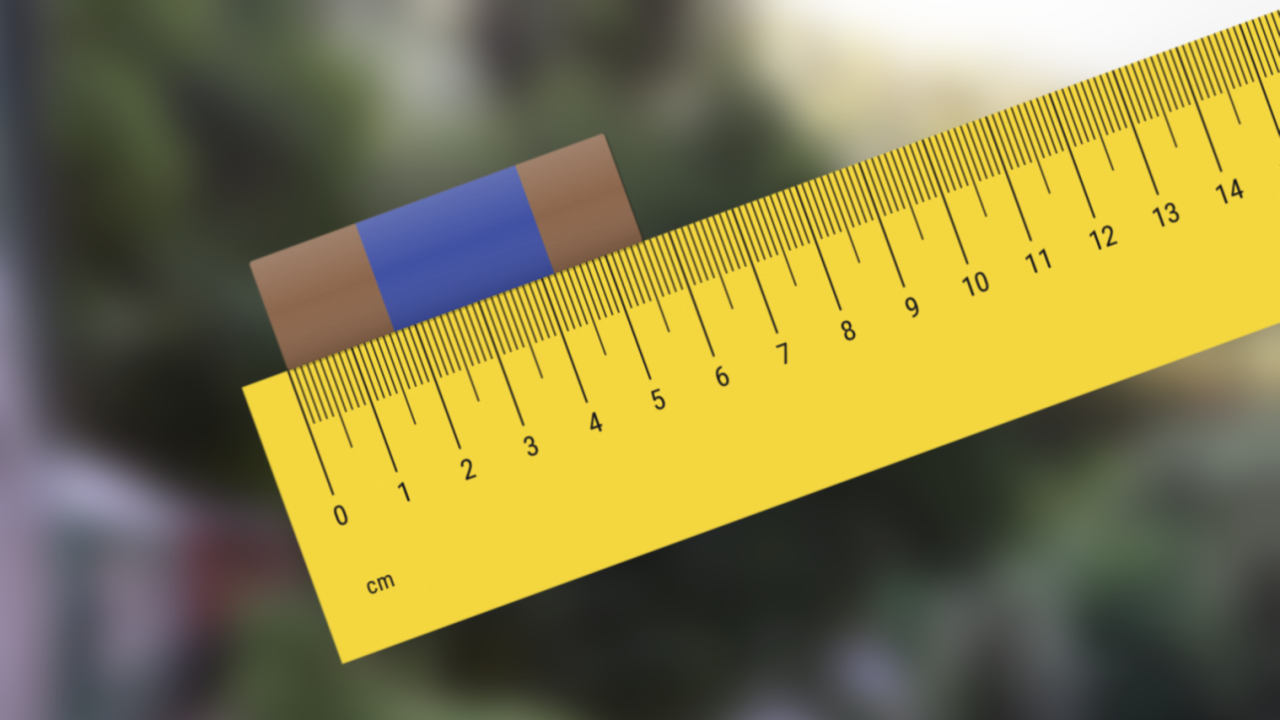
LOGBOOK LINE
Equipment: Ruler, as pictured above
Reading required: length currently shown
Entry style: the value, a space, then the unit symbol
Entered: 5.6 cm
